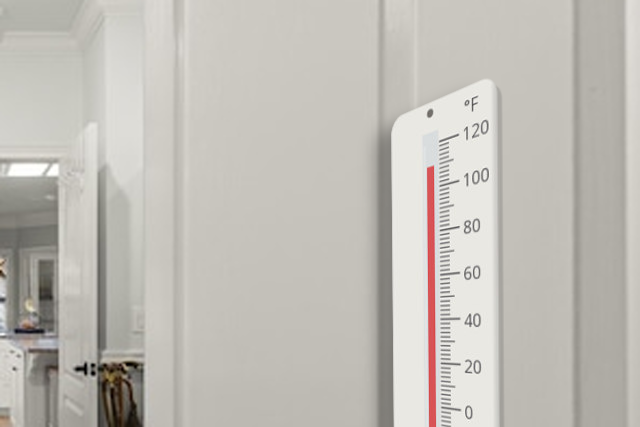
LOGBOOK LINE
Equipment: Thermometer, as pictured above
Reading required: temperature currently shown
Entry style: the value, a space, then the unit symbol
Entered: 110 °F
